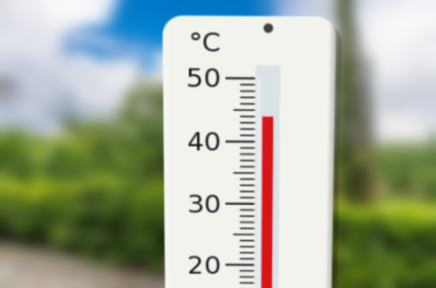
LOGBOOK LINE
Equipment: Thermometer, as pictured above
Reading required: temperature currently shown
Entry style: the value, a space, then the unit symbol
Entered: 44 °C
